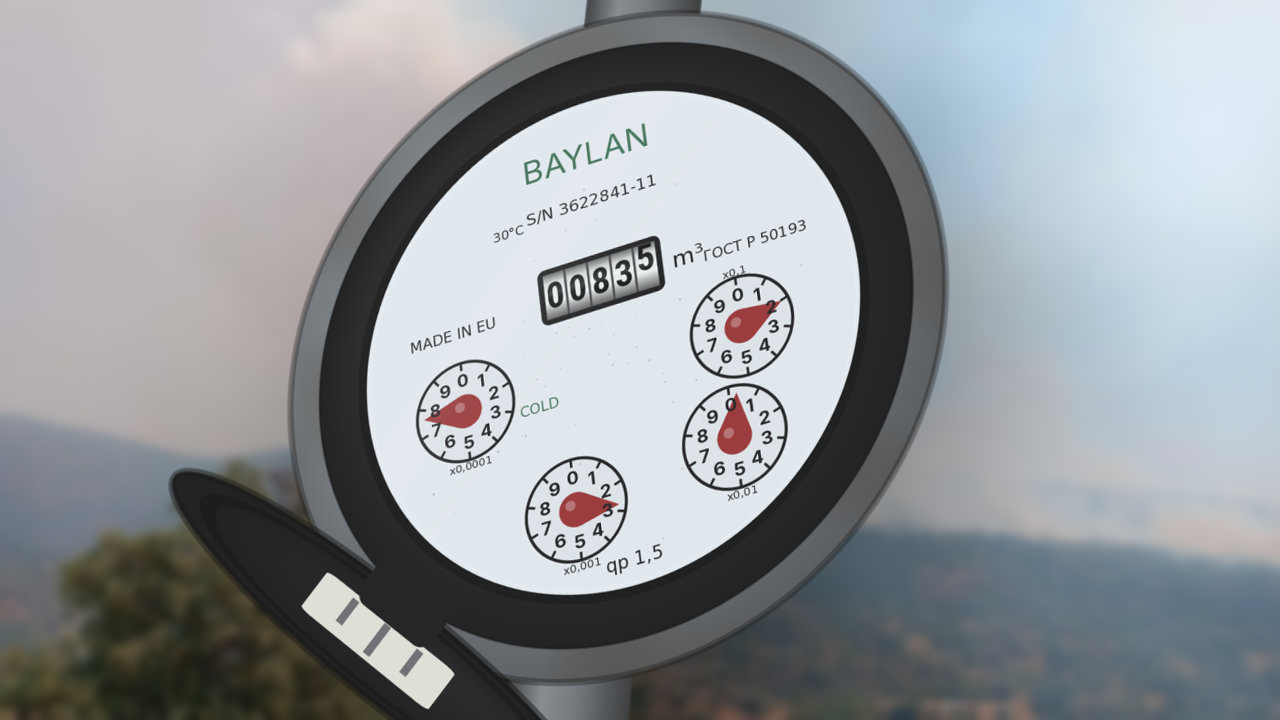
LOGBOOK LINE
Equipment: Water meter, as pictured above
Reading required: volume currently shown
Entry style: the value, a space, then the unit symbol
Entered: 835.2027 m³
